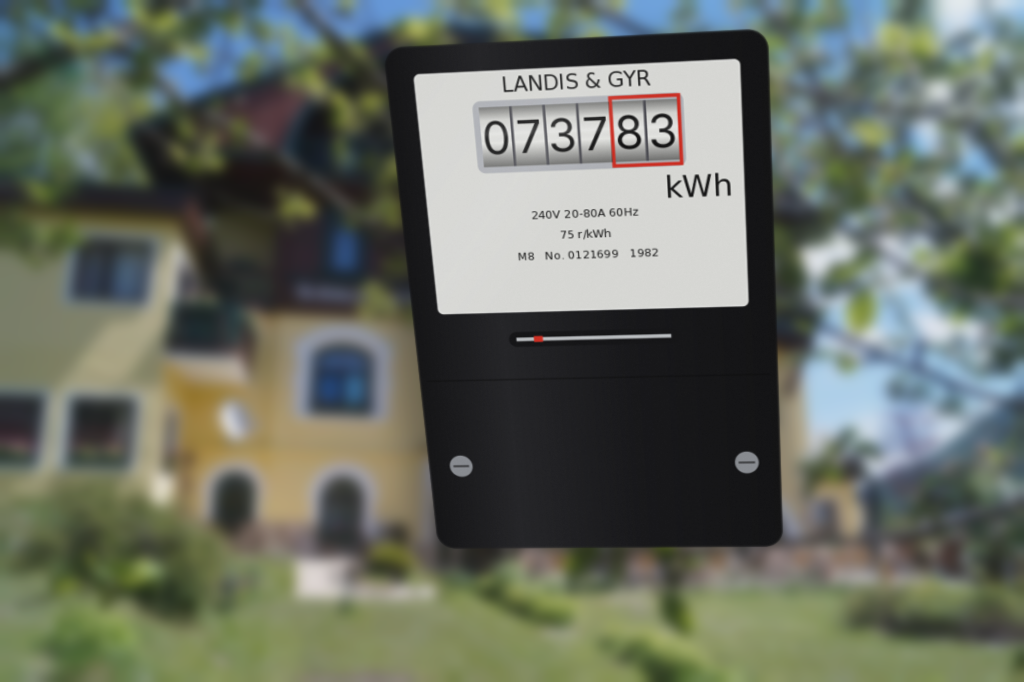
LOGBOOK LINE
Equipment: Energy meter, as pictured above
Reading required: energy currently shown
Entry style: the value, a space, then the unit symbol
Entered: 737.83 kWh
